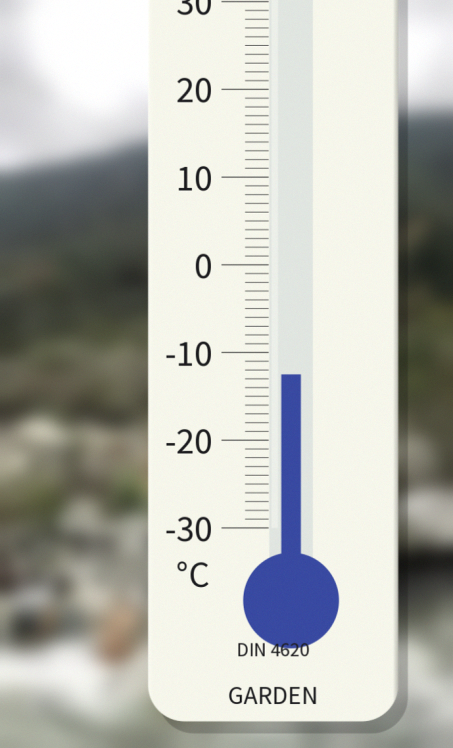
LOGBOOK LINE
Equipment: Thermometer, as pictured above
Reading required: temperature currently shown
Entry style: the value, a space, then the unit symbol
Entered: -12.5 °C
